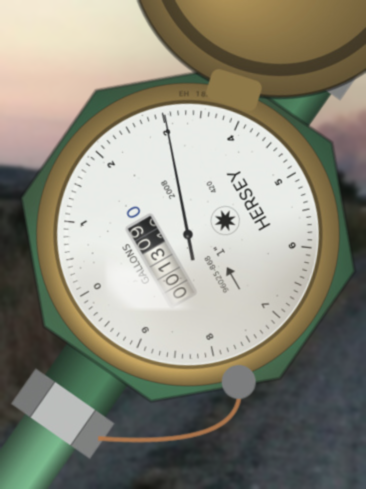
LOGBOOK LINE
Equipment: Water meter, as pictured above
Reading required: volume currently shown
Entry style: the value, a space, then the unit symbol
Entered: 13093.0 gal
